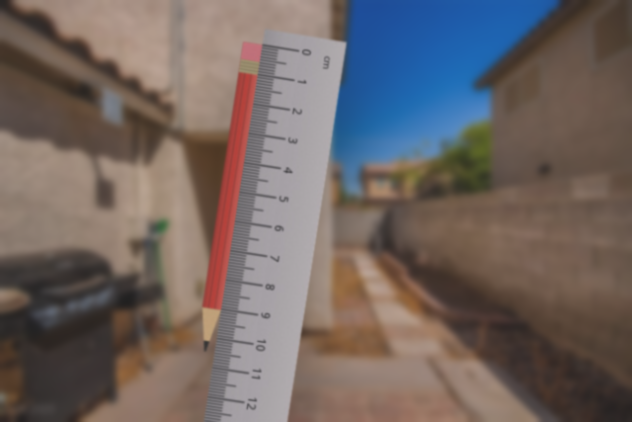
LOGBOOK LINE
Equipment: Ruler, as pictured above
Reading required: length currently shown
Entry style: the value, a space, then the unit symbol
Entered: 10.5 cm
